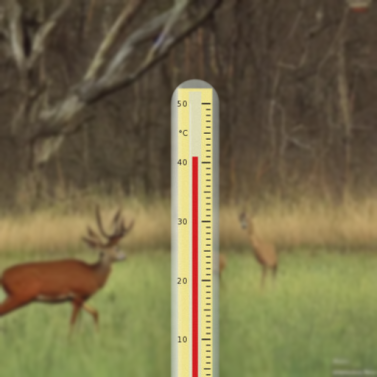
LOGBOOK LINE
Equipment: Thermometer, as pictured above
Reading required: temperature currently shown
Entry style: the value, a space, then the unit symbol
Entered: 41 °C
